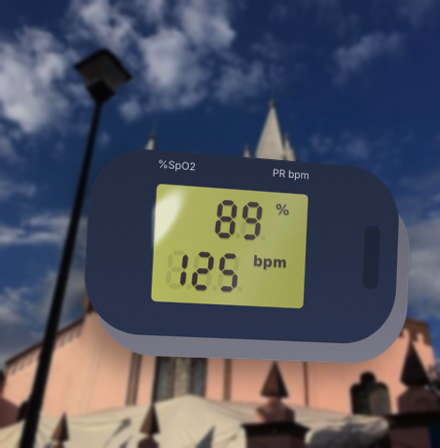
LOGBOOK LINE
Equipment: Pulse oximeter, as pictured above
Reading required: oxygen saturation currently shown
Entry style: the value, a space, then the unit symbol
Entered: 89 %
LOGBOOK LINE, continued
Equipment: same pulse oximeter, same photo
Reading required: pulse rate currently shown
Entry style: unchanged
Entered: 125 bpm
